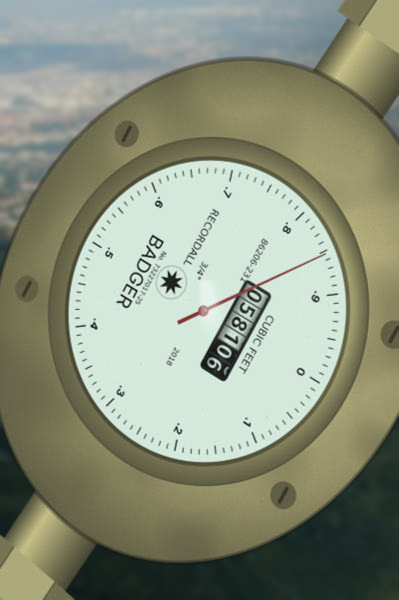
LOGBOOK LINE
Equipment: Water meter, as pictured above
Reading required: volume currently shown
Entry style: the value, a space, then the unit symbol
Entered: 58105.85 ft³
